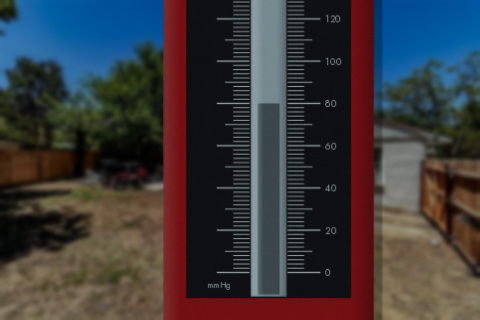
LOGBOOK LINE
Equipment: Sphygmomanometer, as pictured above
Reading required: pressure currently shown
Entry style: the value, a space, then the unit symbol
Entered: 80 mmHg
